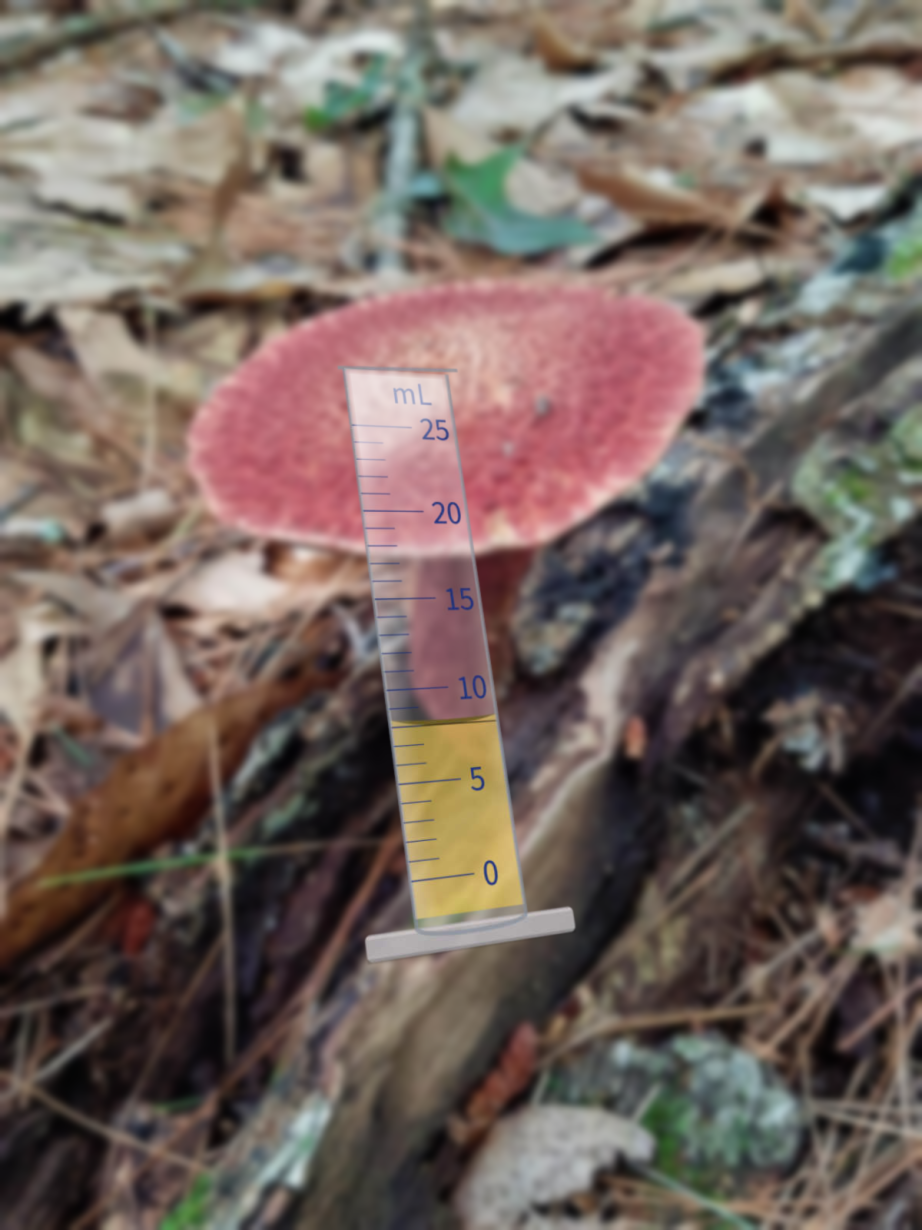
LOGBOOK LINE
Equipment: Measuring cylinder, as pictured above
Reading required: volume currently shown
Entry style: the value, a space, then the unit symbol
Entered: 8 mL
